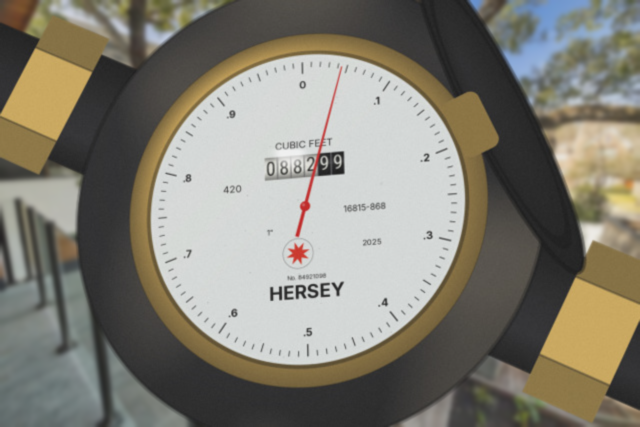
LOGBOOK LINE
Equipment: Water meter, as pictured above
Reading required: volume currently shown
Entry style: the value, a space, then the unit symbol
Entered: 88299.04 ft³
